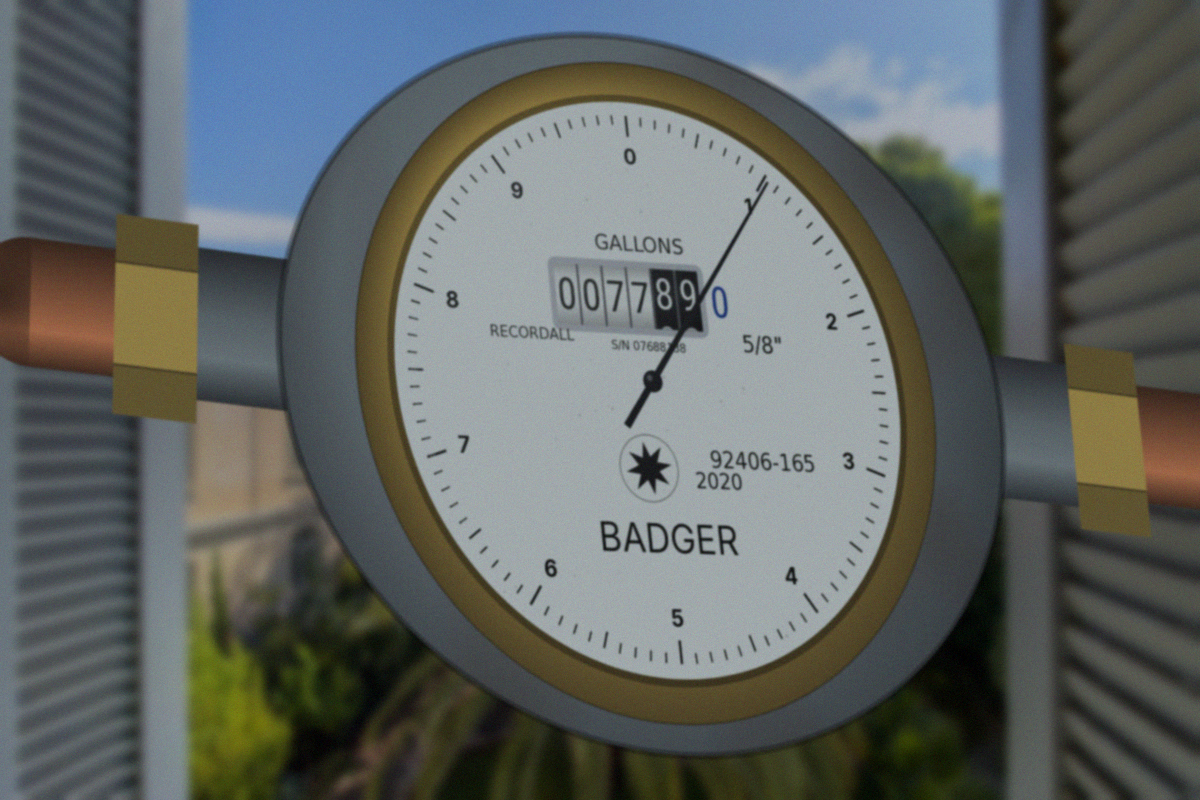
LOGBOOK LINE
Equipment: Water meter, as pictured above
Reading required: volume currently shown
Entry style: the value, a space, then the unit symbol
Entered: 77891.0 gal
